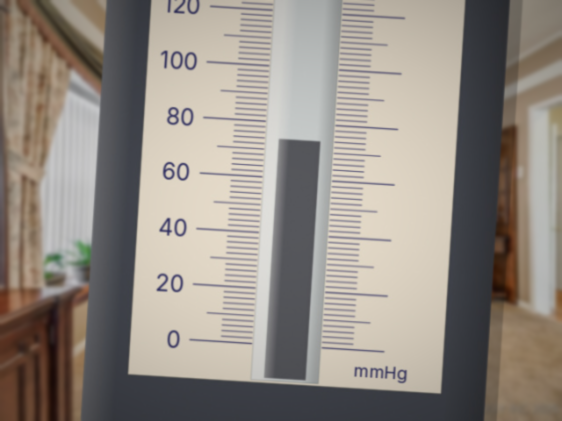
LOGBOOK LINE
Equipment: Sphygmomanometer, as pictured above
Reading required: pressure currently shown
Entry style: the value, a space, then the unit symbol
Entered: 74 mmHg
